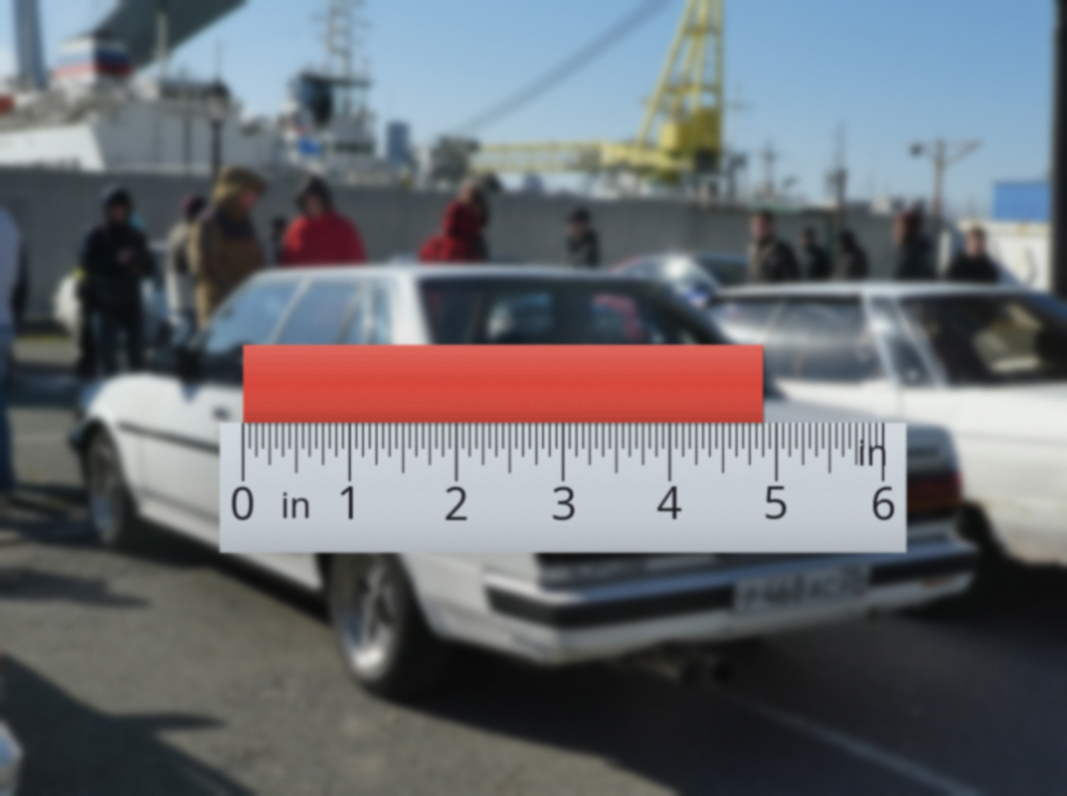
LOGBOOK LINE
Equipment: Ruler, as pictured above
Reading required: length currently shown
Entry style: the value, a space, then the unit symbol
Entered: 4.875 in
